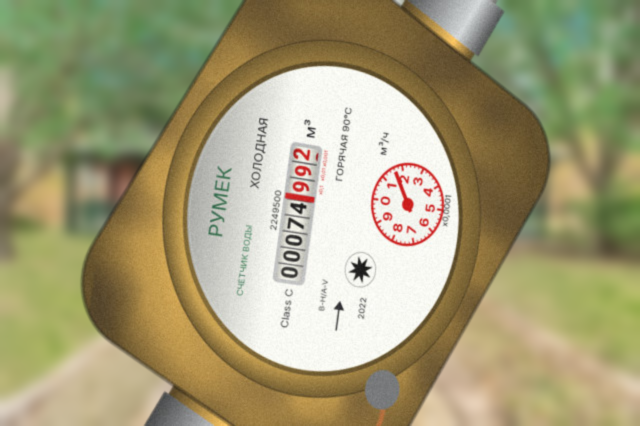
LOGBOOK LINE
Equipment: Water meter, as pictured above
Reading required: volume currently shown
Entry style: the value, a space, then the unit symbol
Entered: 74.9921 m³
